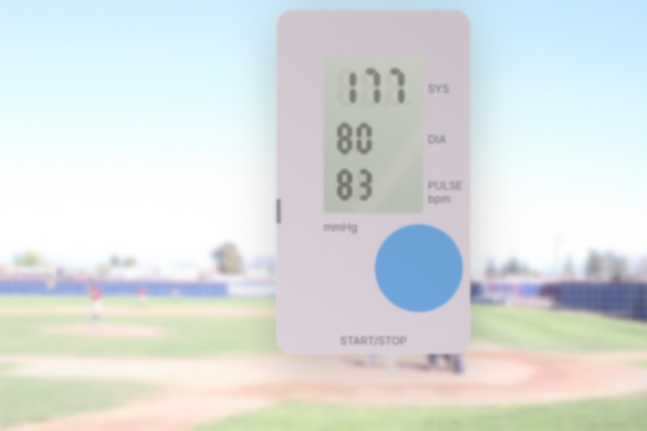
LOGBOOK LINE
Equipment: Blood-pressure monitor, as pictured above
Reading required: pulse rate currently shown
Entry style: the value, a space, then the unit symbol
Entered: 83 bpm
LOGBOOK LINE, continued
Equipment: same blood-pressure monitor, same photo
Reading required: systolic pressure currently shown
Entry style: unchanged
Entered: 177 mmHg
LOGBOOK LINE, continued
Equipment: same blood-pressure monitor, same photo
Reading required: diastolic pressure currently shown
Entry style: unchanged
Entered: 80 mmHg
